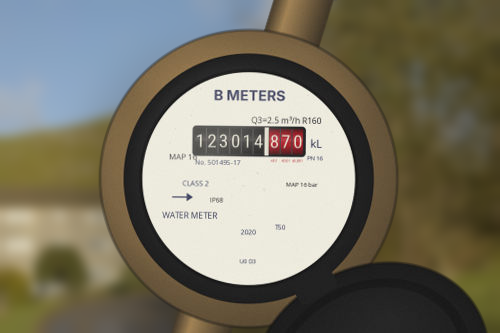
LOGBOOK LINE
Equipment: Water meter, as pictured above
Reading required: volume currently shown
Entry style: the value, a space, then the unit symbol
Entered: 123014.870 kL
